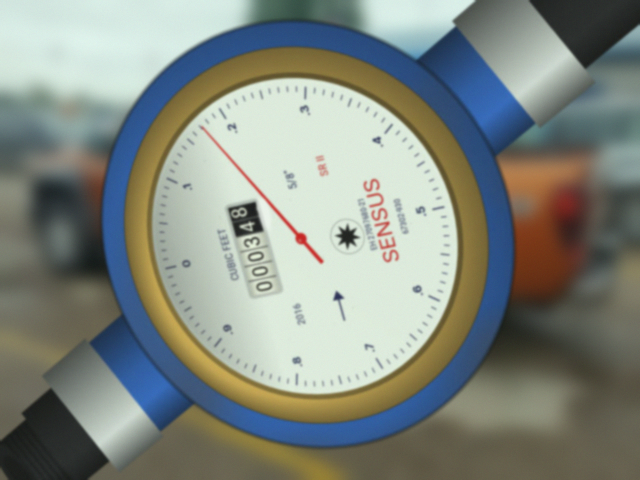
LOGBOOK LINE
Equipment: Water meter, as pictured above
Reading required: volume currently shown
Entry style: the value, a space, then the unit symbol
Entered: 348.17 ft³
